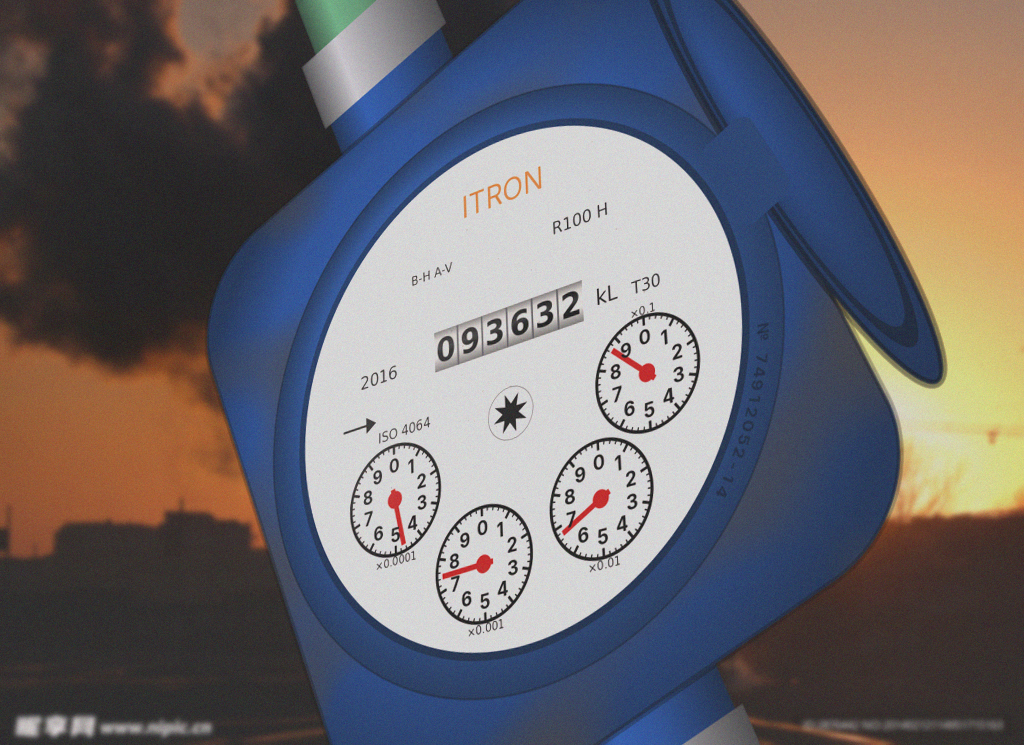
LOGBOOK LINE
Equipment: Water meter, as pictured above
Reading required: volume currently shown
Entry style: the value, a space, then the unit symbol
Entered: 93632.8674 kL
